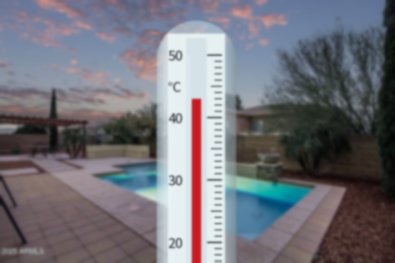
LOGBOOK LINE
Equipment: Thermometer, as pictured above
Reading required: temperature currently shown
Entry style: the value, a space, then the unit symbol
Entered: 43 °C
